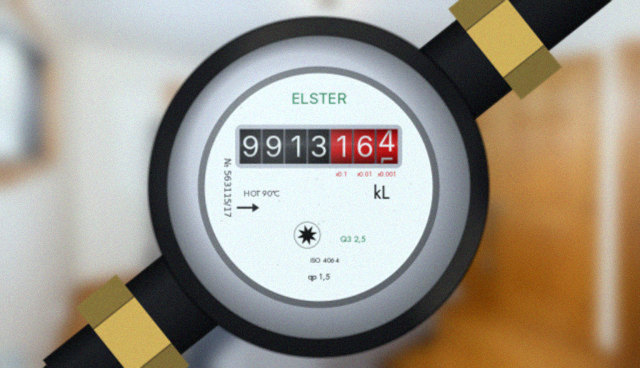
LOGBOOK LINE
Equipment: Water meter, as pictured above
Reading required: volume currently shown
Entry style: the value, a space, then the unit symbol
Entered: 9913.164 kL
